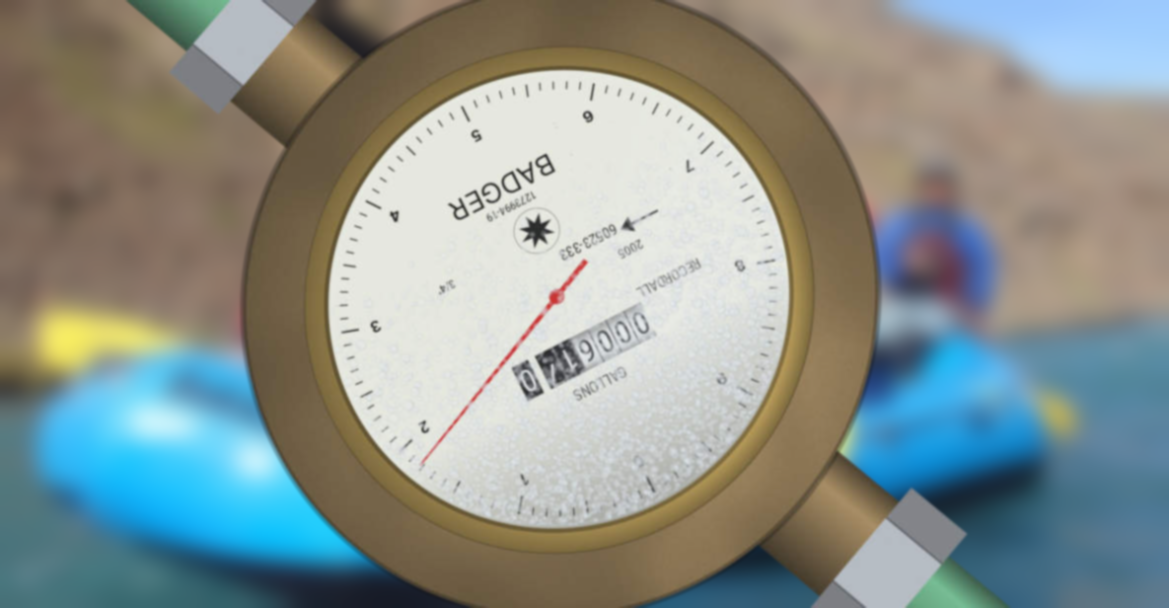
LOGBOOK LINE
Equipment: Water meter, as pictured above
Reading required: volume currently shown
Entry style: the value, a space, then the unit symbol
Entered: 6171.8 gal
